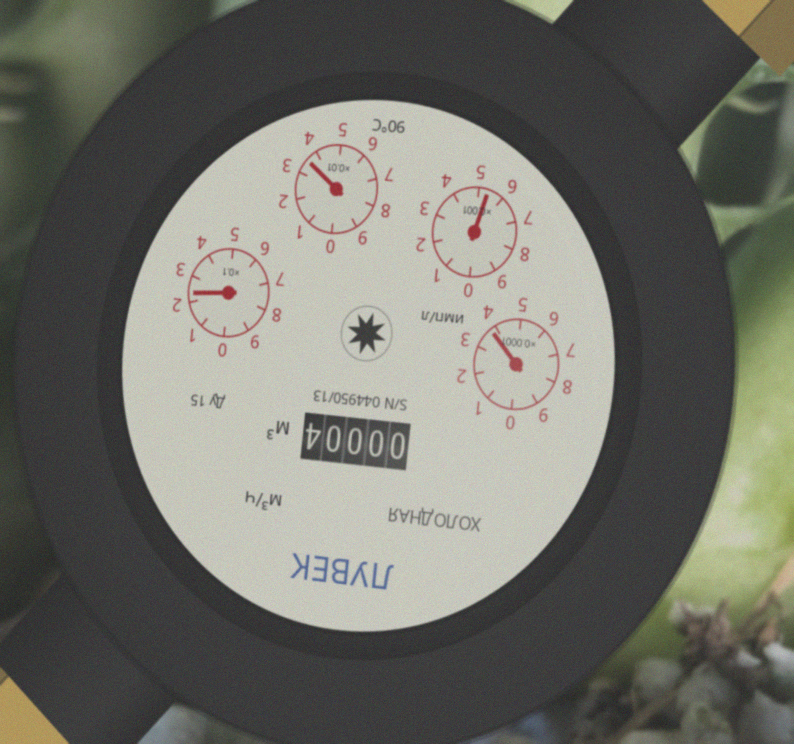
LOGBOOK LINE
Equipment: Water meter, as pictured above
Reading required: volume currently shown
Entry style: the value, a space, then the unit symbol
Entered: 4.2353 m³
